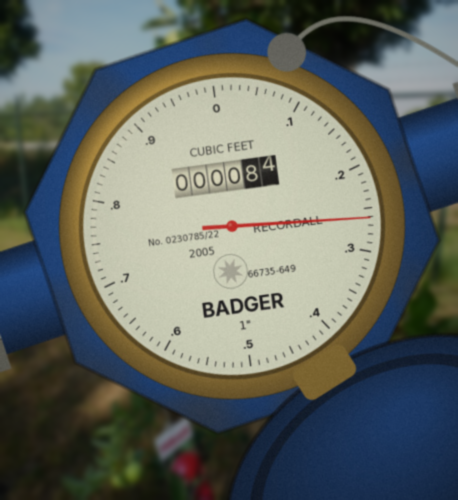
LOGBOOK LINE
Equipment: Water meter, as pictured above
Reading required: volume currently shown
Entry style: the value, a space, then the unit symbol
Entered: 84.26 ft³
